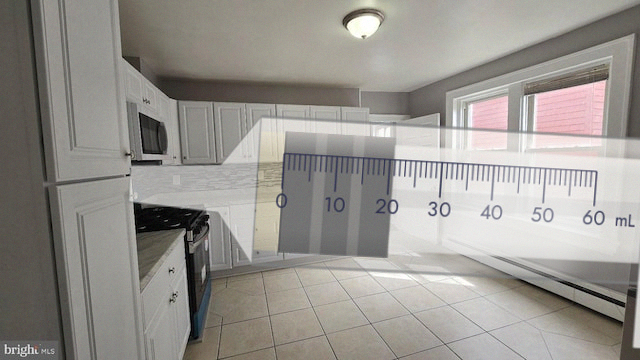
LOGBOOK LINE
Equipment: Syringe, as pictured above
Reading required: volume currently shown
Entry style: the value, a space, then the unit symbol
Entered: 0 mL
